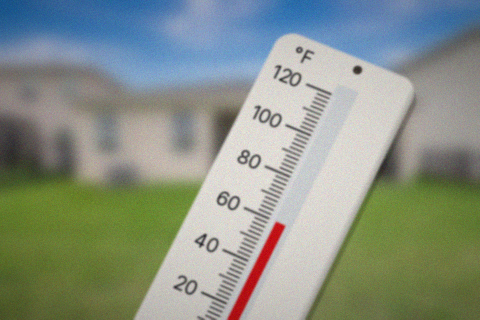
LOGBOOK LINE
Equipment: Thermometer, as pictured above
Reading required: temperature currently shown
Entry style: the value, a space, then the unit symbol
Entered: 60 °F
